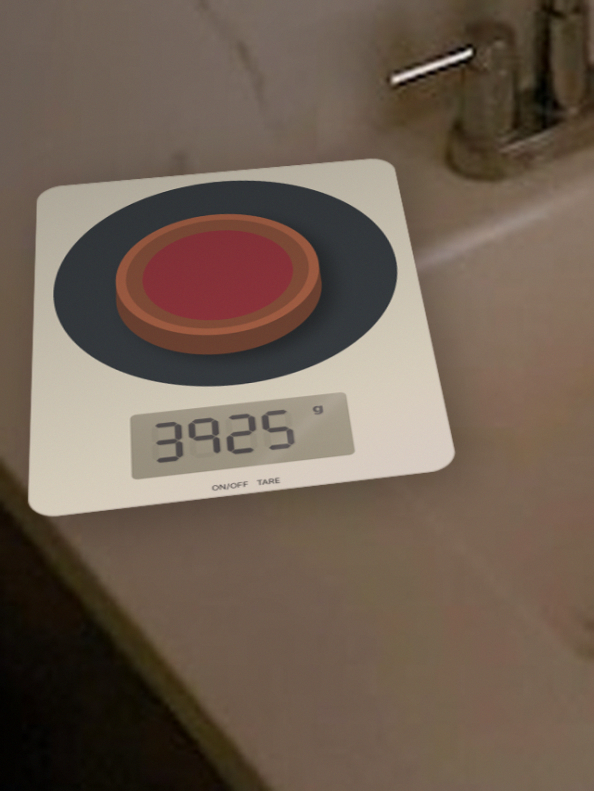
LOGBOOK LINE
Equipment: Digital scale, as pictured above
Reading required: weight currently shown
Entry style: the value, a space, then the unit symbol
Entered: 3925 g
